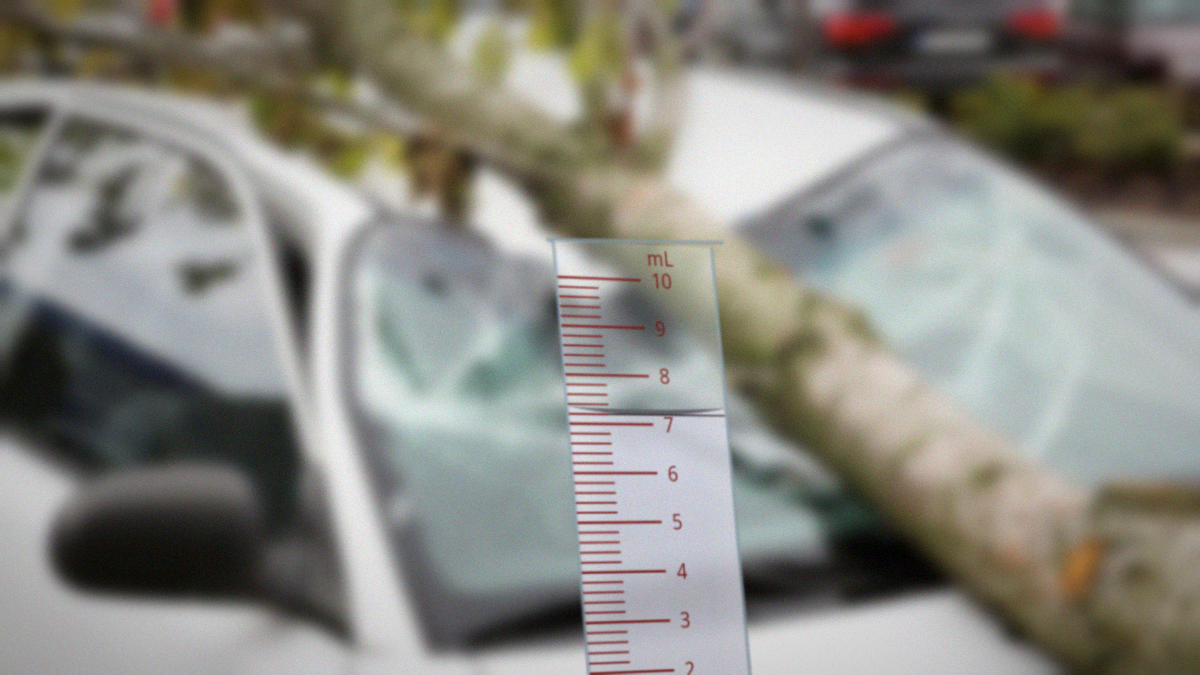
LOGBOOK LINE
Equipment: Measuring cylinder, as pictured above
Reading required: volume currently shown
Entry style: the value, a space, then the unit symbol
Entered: 7.2 mL
